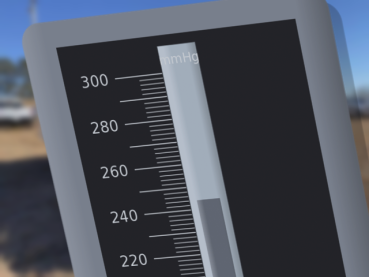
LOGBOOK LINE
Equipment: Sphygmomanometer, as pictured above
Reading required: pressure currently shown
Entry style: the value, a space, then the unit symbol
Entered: 244 mmHg
